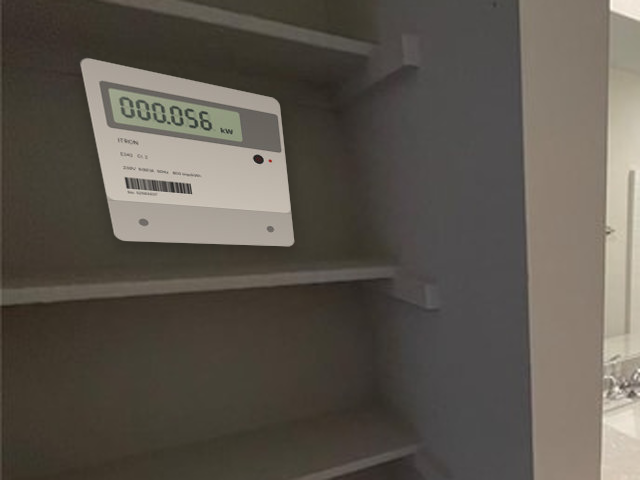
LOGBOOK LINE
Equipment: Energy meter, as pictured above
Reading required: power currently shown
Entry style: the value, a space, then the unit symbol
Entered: 0.056 kW
